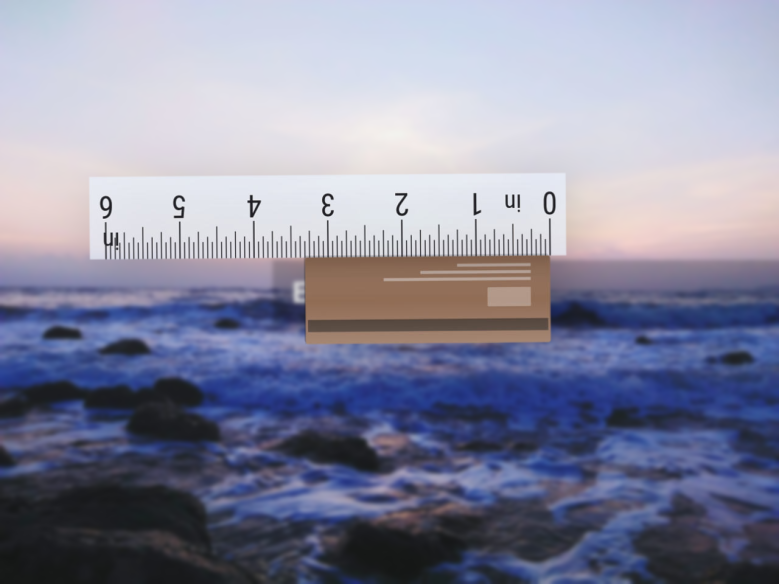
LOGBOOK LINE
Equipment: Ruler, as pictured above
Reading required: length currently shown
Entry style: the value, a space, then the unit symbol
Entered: 3.3125 in
